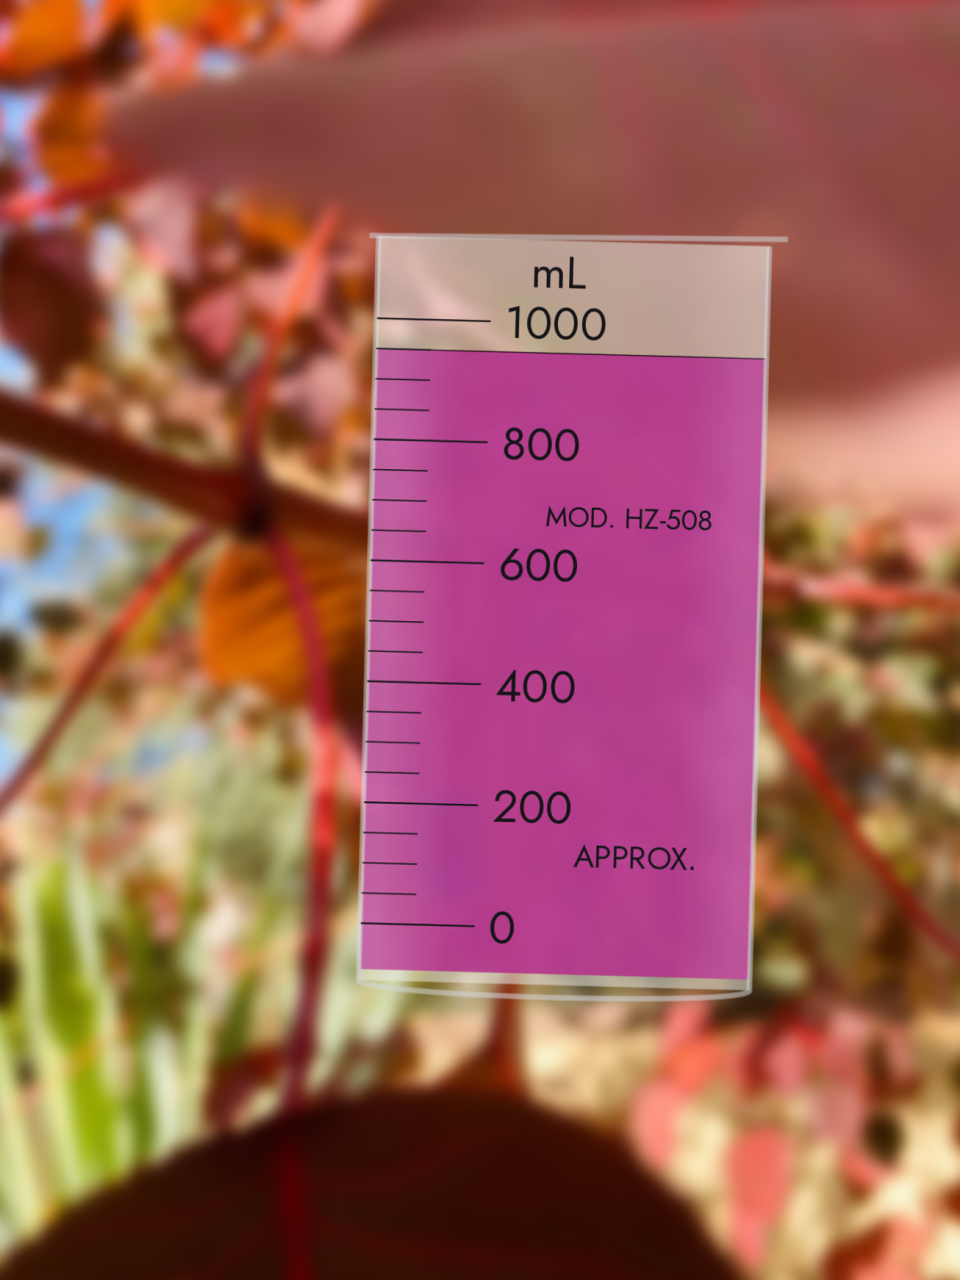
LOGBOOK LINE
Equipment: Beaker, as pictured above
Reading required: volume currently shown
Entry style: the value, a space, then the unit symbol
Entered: 950 mL
